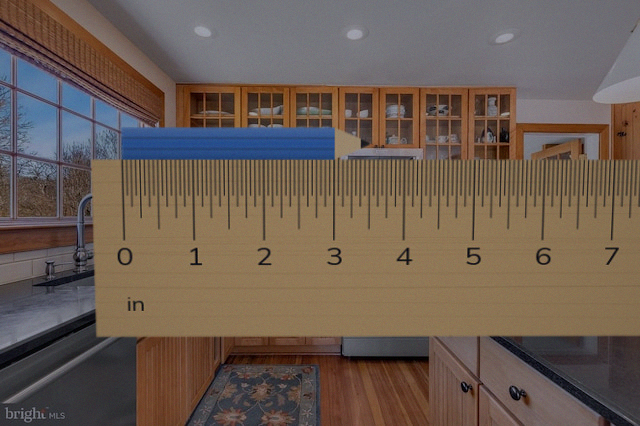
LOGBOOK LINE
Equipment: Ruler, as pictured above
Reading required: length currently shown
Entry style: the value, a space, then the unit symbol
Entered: 3.5 in
